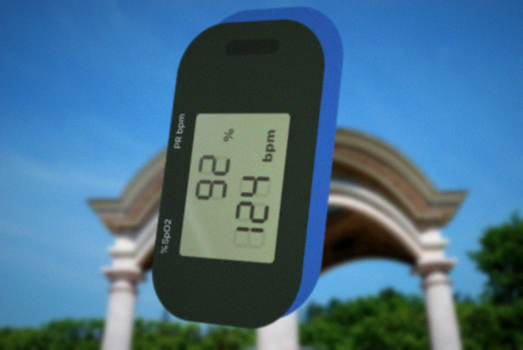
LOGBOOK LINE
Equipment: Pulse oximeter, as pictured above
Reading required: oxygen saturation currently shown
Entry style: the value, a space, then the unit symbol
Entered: 92 %
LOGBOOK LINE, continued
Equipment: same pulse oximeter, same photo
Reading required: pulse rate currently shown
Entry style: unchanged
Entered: 124 bpm
